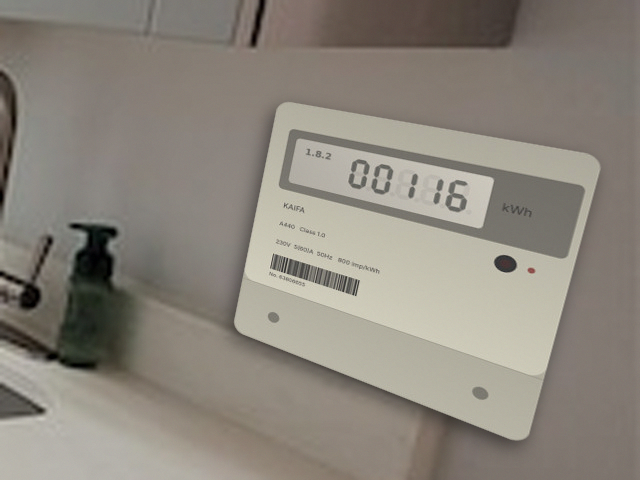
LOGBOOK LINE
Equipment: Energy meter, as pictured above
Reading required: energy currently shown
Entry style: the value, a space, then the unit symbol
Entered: 116 kWh
